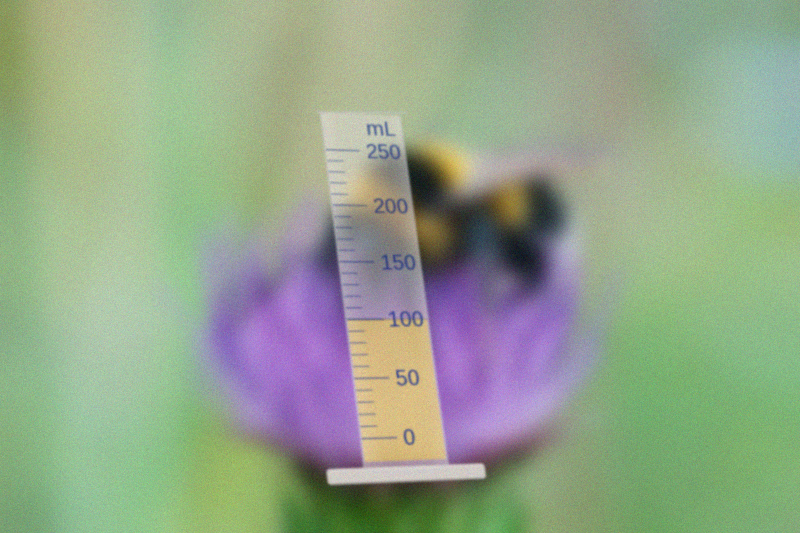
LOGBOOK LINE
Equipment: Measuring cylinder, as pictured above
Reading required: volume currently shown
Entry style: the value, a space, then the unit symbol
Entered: 100 mL
